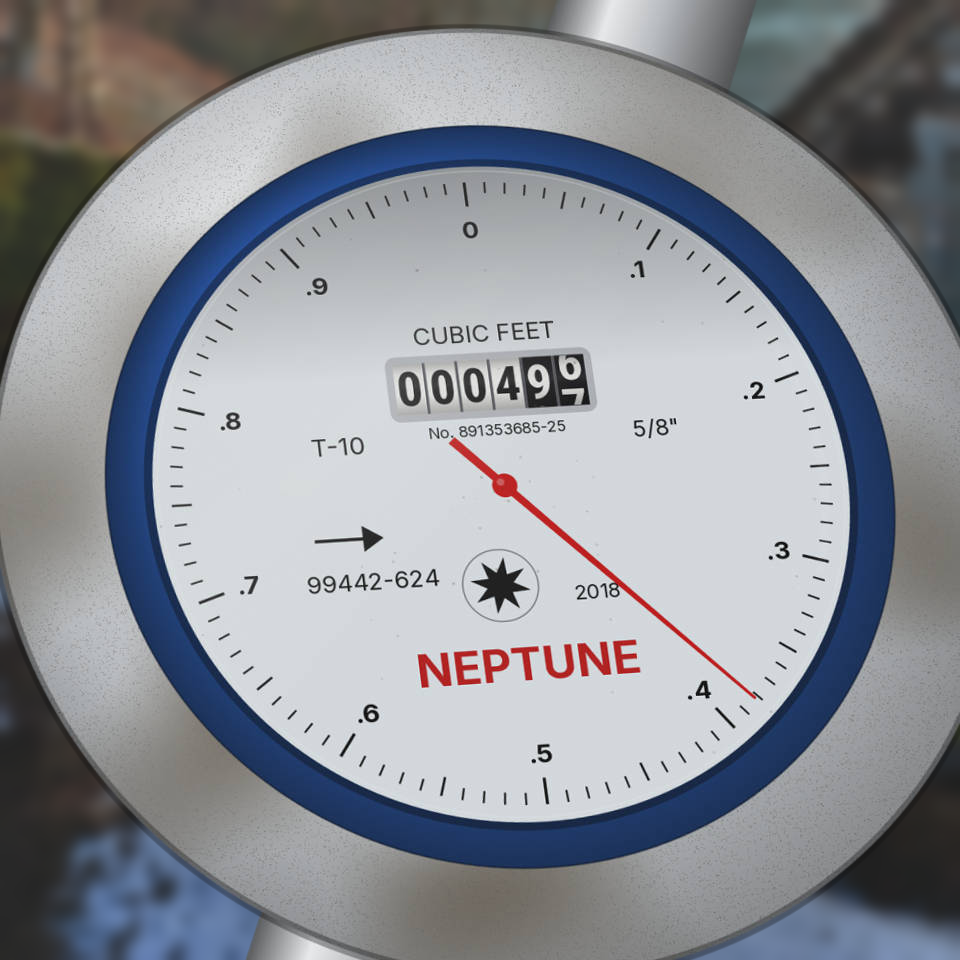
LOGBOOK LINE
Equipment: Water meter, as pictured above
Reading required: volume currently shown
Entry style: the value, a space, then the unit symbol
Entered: 496.38 ft³
